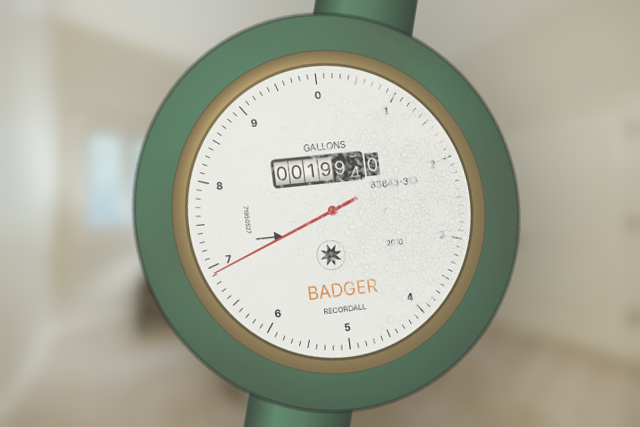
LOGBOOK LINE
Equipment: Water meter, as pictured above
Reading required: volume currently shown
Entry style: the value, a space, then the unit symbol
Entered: 19936.9 gal
